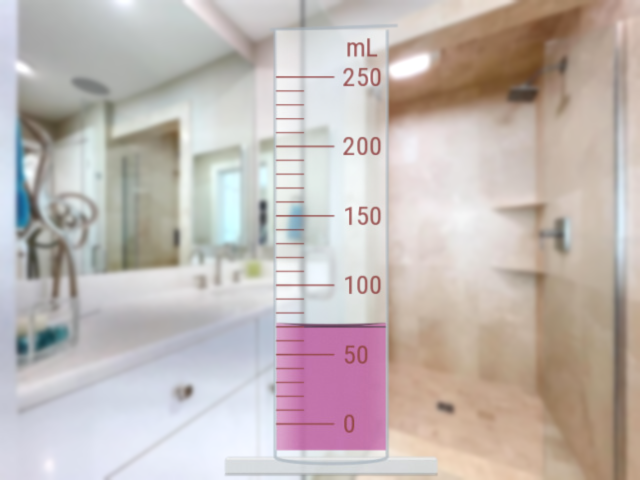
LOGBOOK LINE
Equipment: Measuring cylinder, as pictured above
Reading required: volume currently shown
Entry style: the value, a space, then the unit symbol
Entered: 70 mL
